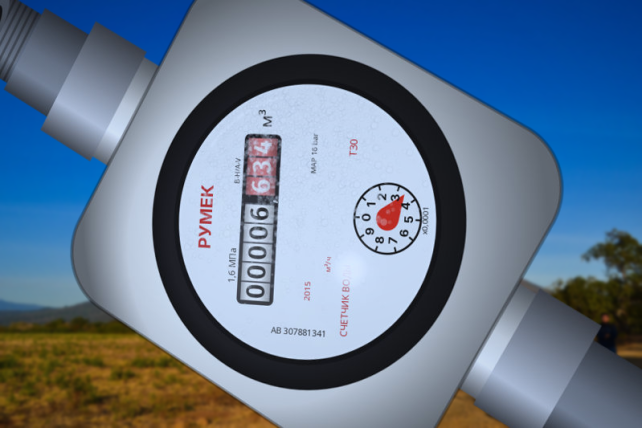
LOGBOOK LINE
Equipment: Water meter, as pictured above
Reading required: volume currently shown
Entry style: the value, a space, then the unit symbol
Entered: 6.6343 m³
